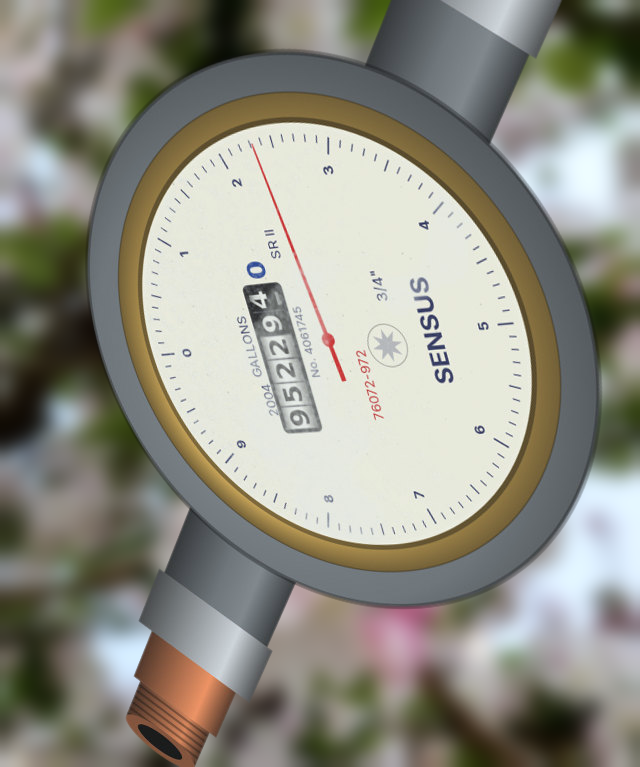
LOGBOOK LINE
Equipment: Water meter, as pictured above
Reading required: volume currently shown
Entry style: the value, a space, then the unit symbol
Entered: 9522942.3 gal
